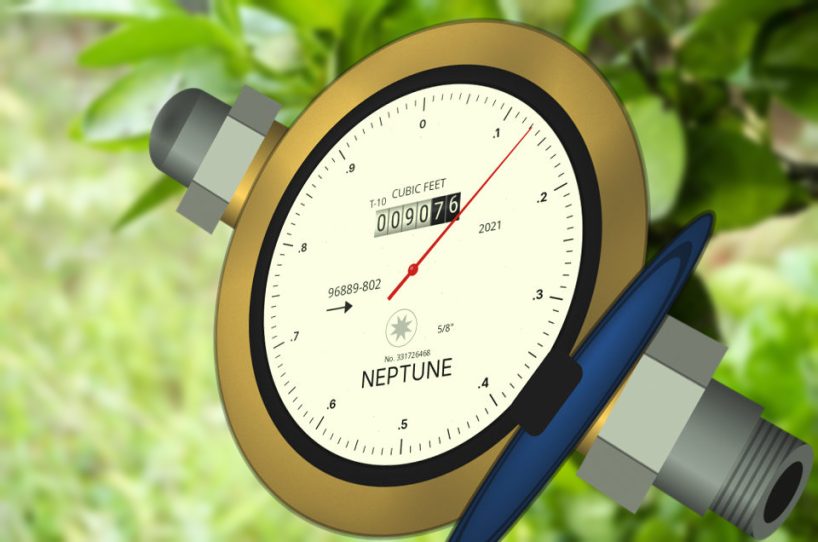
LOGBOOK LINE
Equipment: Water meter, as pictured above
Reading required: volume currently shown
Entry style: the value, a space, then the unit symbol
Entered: 9076.13 ft³
